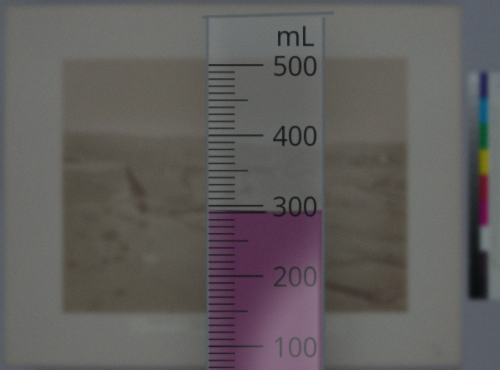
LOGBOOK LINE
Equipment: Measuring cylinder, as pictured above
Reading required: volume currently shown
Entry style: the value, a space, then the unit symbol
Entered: 290 mL
